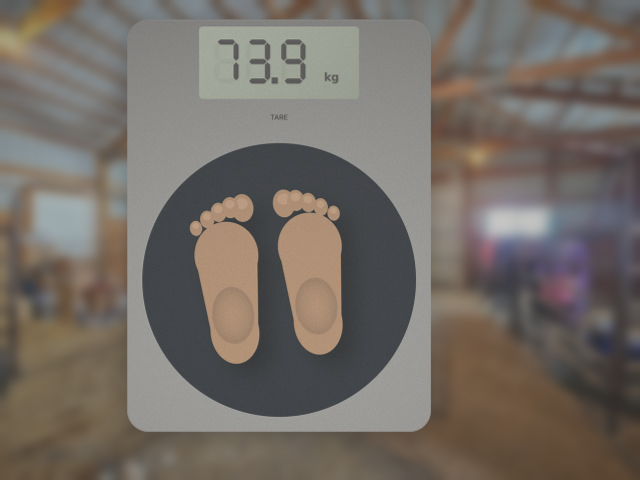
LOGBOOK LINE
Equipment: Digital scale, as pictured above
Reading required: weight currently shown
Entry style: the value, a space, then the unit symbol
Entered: 73.9 kg
